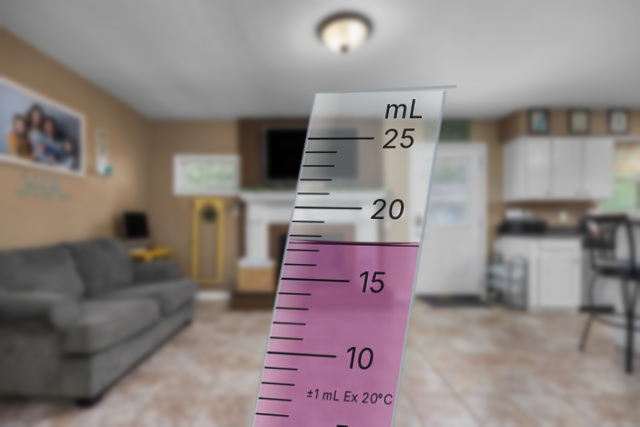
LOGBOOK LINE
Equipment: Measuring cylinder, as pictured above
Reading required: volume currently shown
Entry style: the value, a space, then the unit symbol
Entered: 17.5 mL
